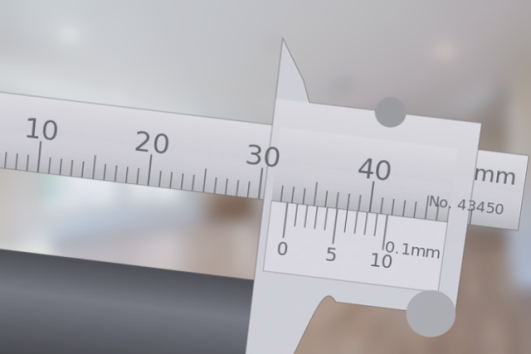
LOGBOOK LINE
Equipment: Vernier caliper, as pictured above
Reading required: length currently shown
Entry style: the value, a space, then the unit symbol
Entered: 32.6 mm
